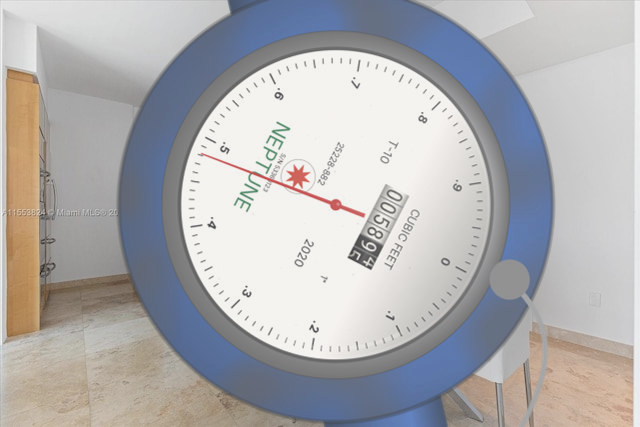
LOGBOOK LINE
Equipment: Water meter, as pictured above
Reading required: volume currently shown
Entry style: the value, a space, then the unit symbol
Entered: 5894.48 ft³
